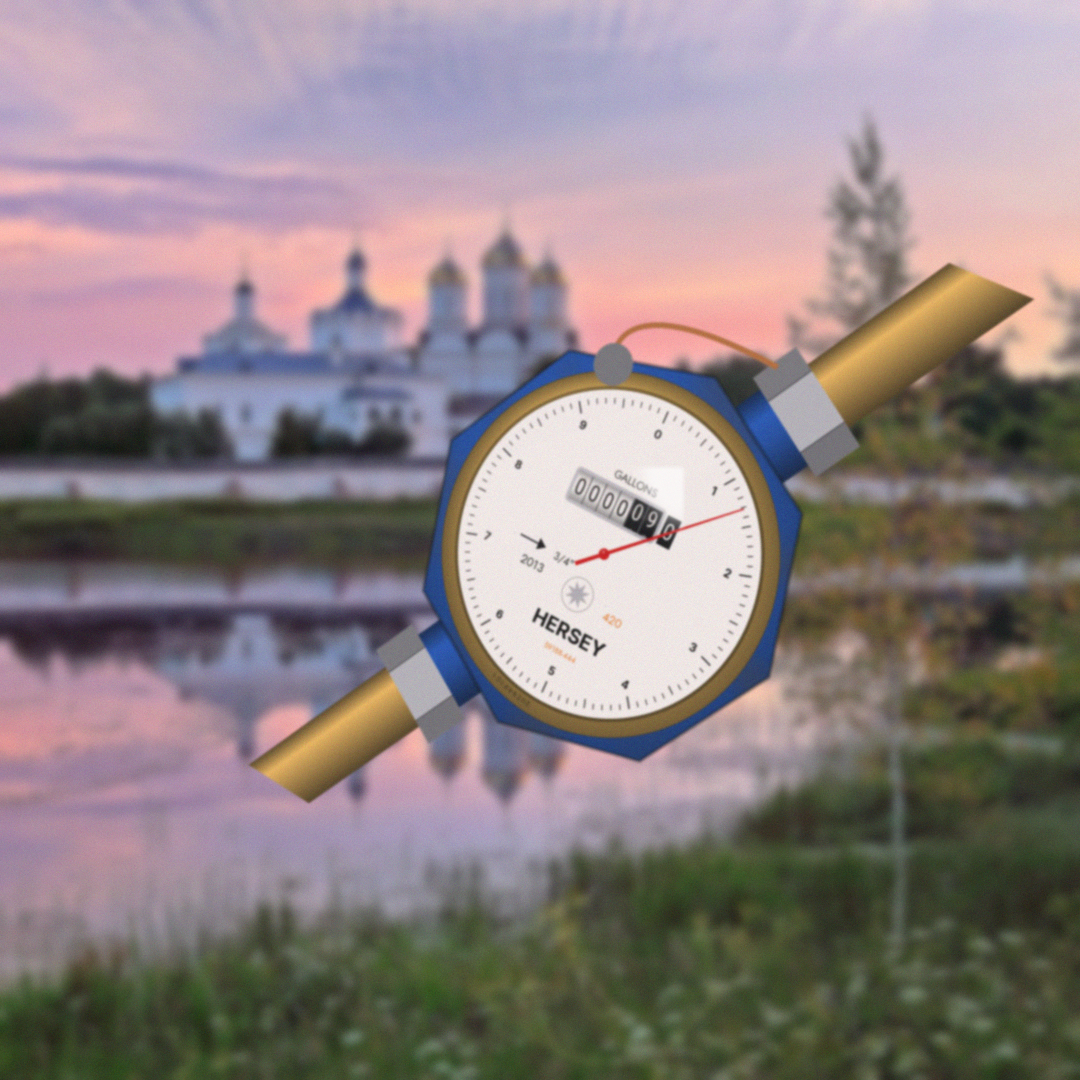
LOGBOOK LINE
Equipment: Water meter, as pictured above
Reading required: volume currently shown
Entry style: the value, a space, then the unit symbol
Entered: 91.3 gal
